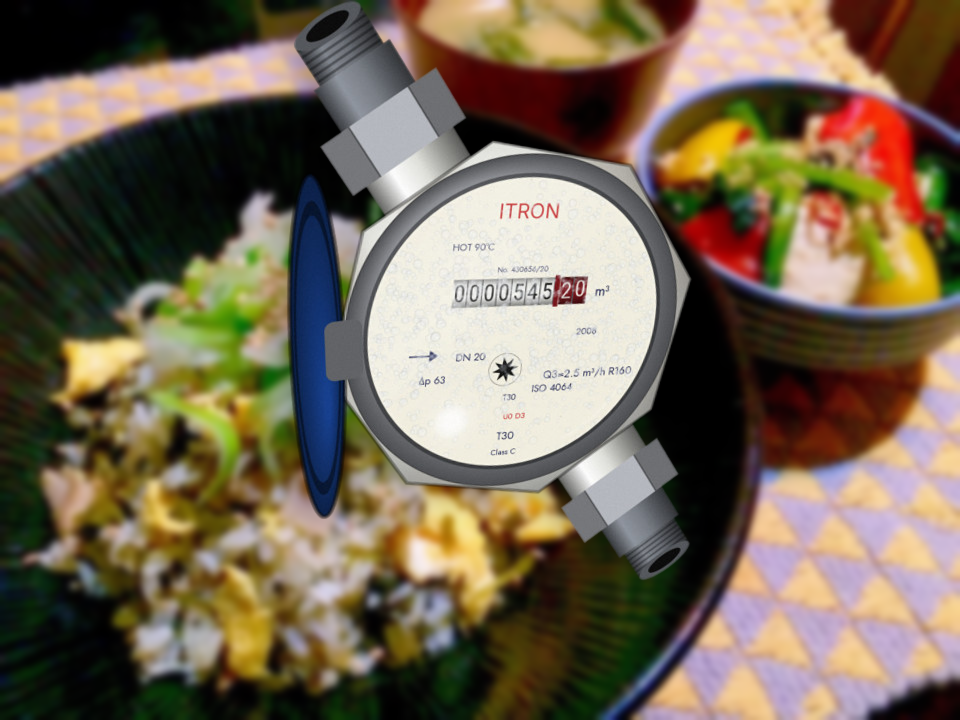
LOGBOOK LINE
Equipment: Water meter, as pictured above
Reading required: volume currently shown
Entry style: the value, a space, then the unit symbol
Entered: 545.20 m³
